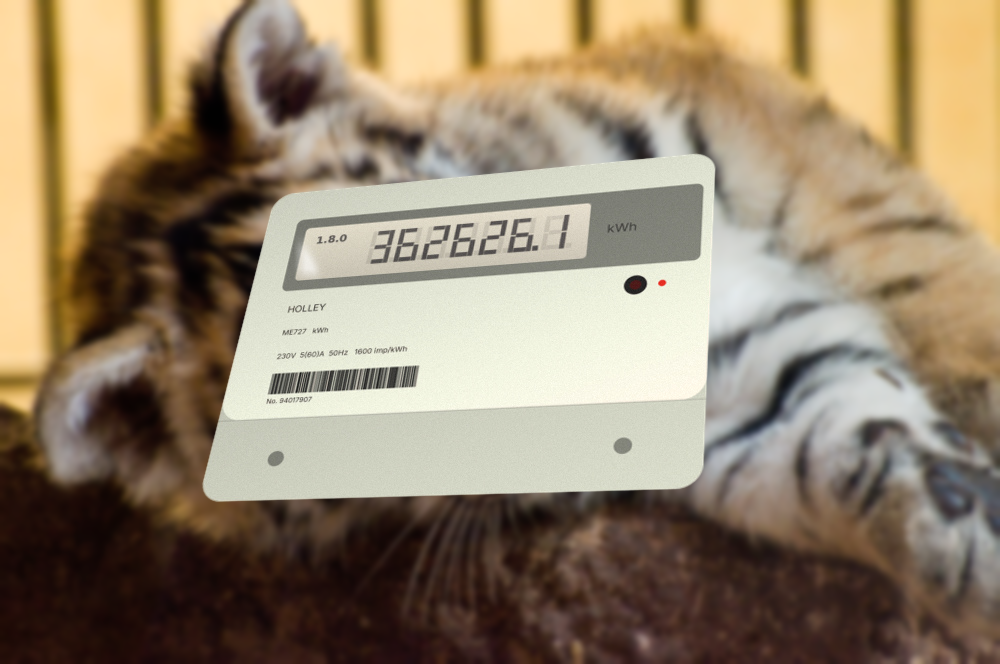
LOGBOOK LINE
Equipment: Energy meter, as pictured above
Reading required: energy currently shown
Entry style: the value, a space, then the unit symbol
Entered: 362626.1 kWh
